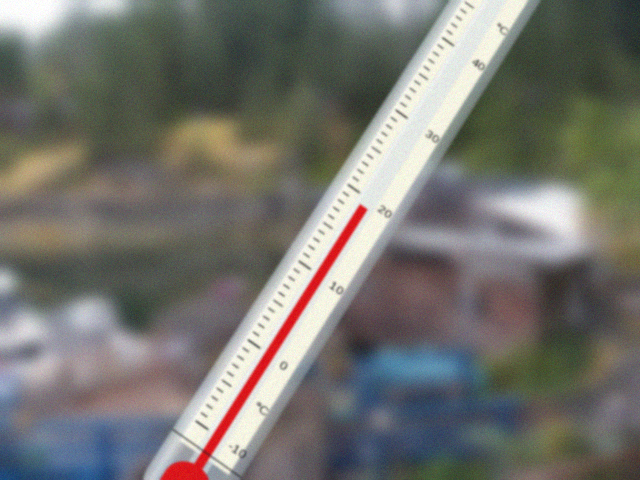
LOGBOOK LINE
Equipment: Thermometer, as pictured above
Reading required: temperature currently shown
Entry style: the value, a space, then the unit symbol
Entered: 19 °C
